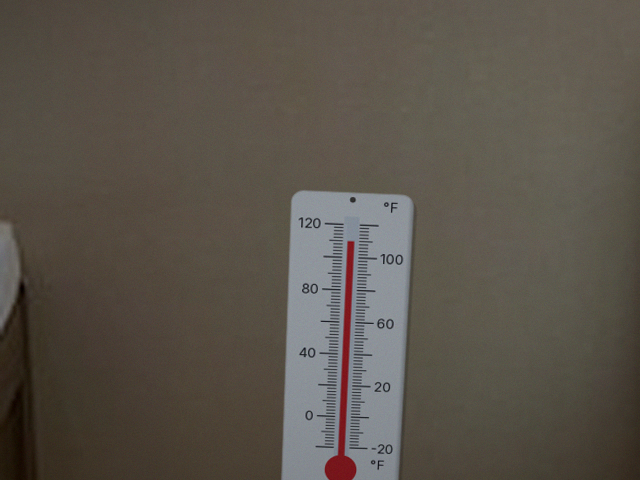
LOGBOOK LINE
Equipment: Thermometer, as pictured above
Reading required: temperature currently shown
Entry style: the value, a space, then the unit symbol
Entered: 110 °F
